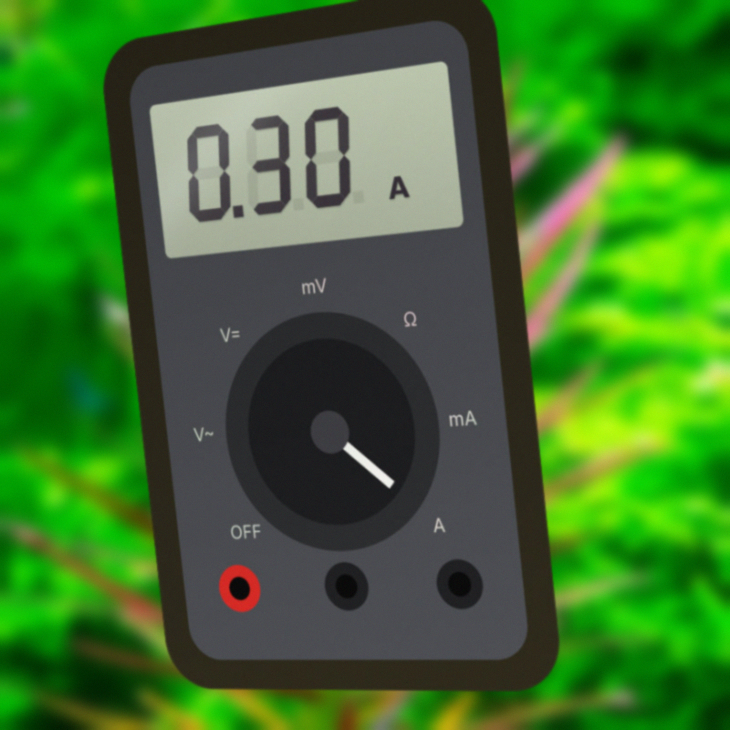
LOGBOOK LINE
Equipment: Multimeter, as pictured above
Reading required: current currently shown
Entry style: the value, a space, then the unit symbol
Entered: 0.30 A
